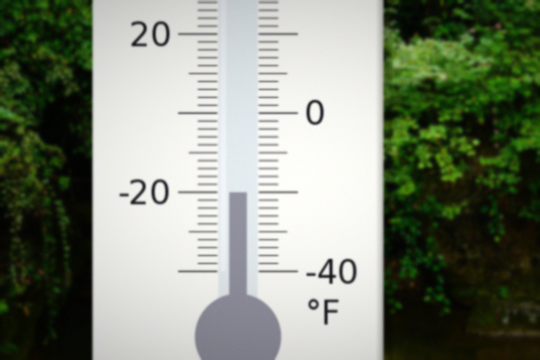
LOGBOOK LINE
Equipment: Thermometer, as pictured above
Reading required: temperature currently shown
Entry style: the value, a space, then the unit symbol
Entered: -20 °F
